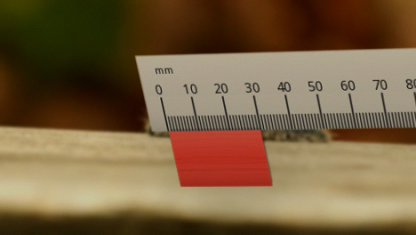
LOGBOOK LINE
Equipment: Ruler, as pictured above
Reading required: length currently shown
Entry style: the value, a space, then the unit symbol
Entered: 30 mm
